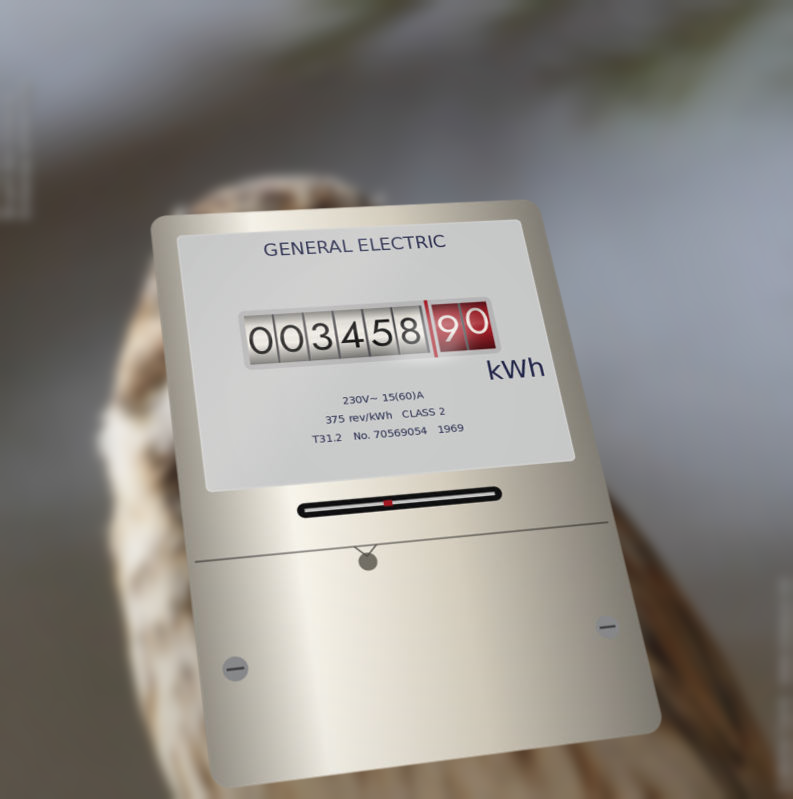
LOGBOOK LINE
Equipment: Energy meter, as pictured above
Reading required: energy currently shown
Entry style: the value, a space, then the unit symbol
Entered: 3458.90 kWh
